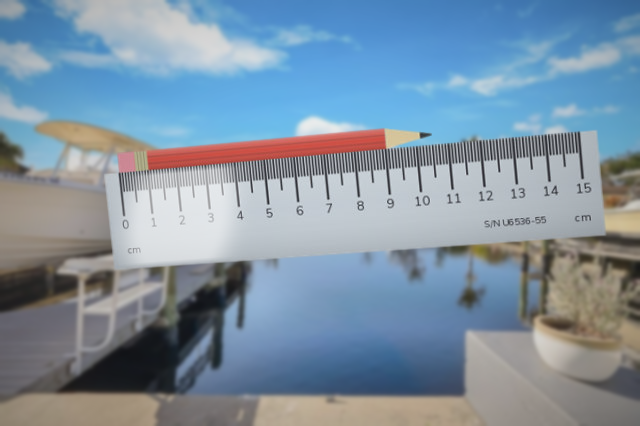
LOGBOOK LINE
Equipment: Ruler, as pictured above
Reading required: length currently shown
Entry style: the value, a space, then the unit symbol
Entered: 10.5 cm
